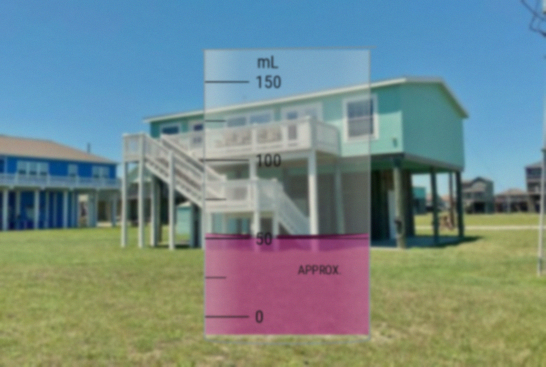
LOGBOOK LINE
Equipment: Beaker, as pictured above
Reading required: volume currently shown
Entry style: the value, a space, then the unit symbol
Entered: 50 mL
